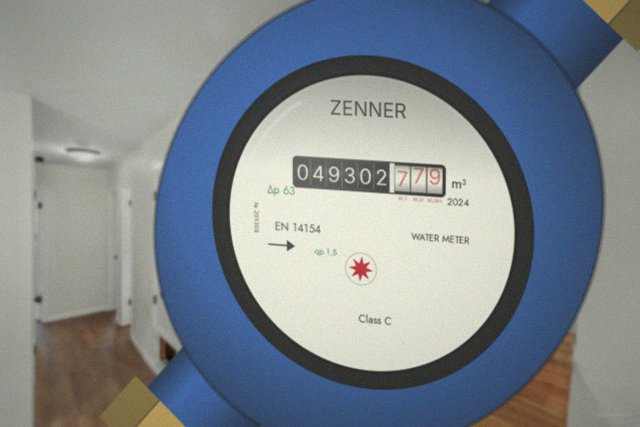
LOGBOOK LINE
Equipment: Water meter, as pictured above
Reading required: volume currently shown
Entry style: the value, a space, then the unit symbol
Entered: 49302.779 m³
